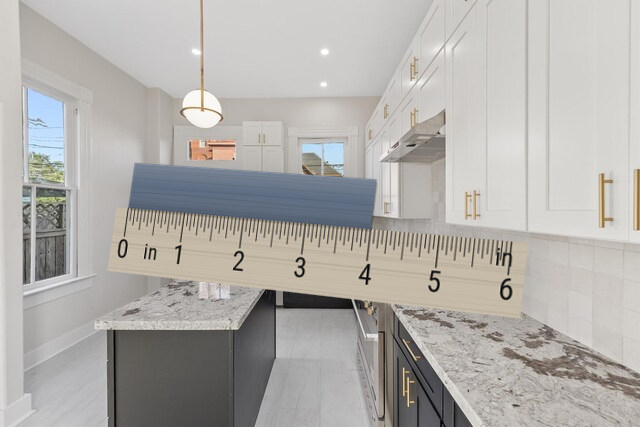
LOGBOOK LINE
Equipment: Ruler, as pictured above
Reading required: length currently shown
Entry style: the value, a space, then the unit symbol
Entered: 4 in
